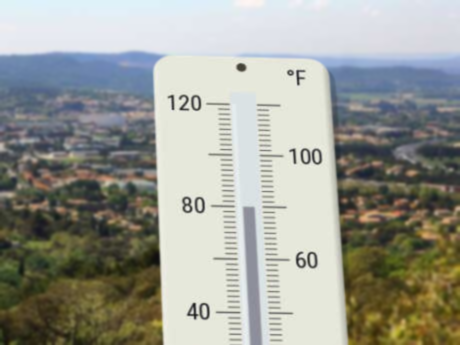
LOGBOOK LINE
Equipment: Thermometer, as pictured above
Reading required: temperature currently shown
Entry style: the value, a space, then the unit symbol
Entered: 80 °F
